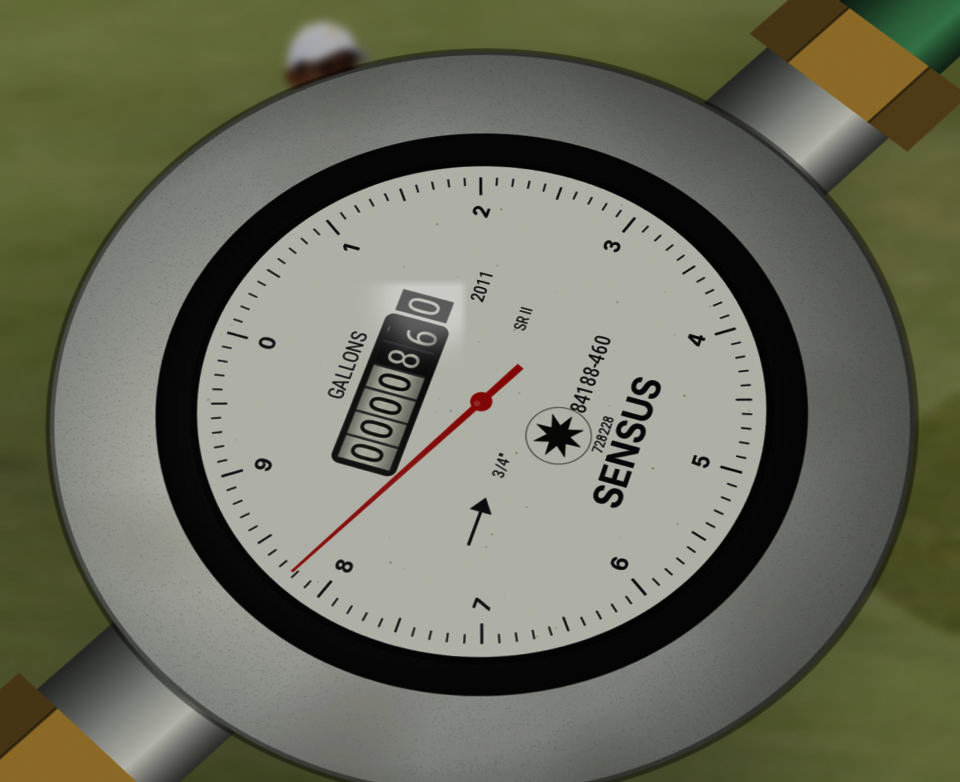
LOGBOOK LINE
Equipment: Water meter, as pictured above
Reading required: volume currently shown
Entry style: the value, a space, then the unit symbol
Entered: 858.2 gal
